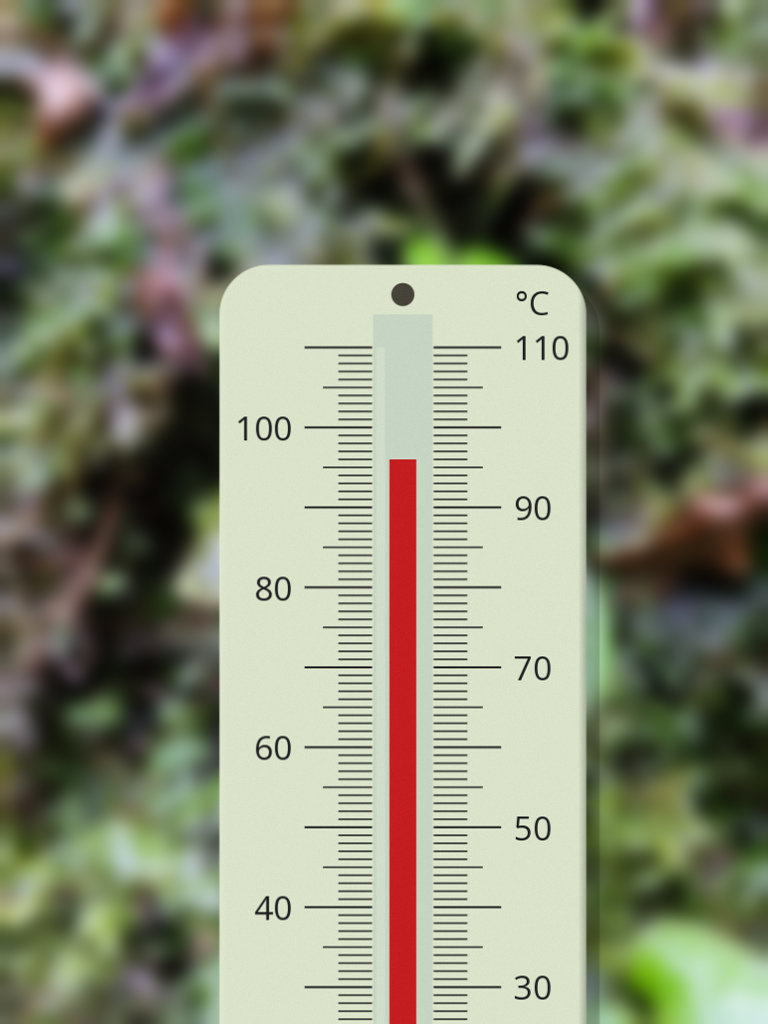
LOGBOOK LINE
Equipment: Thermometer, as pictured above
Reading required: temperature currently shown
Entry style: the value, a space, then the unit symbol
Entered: 96 °C
